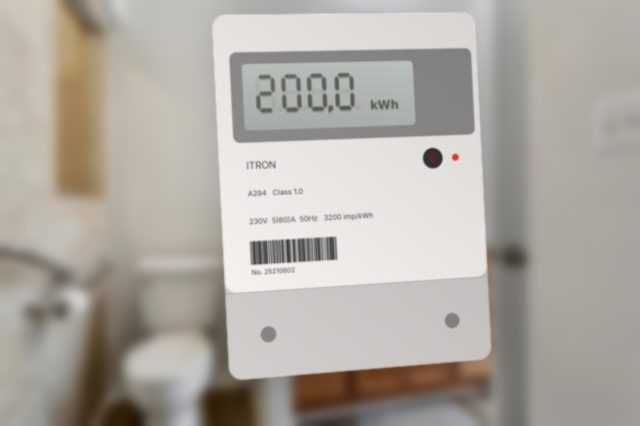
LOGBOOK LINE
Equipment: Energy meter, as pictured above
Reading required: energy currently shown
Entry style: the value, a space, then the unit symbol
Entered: 200.0 kWh
